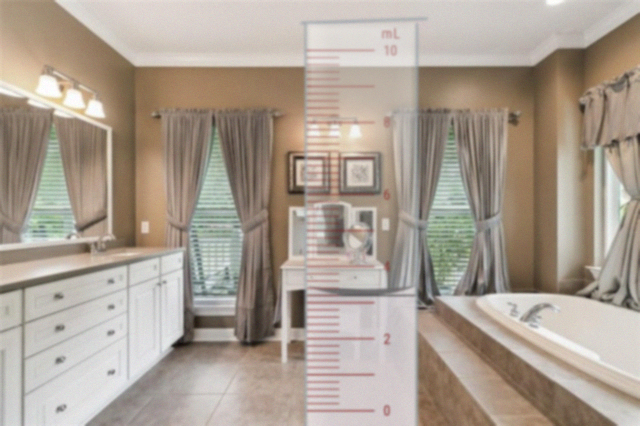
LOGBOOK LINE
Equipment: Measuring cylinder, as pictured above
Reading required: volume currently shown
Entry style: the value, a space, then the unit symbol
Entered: 3.2 mL
